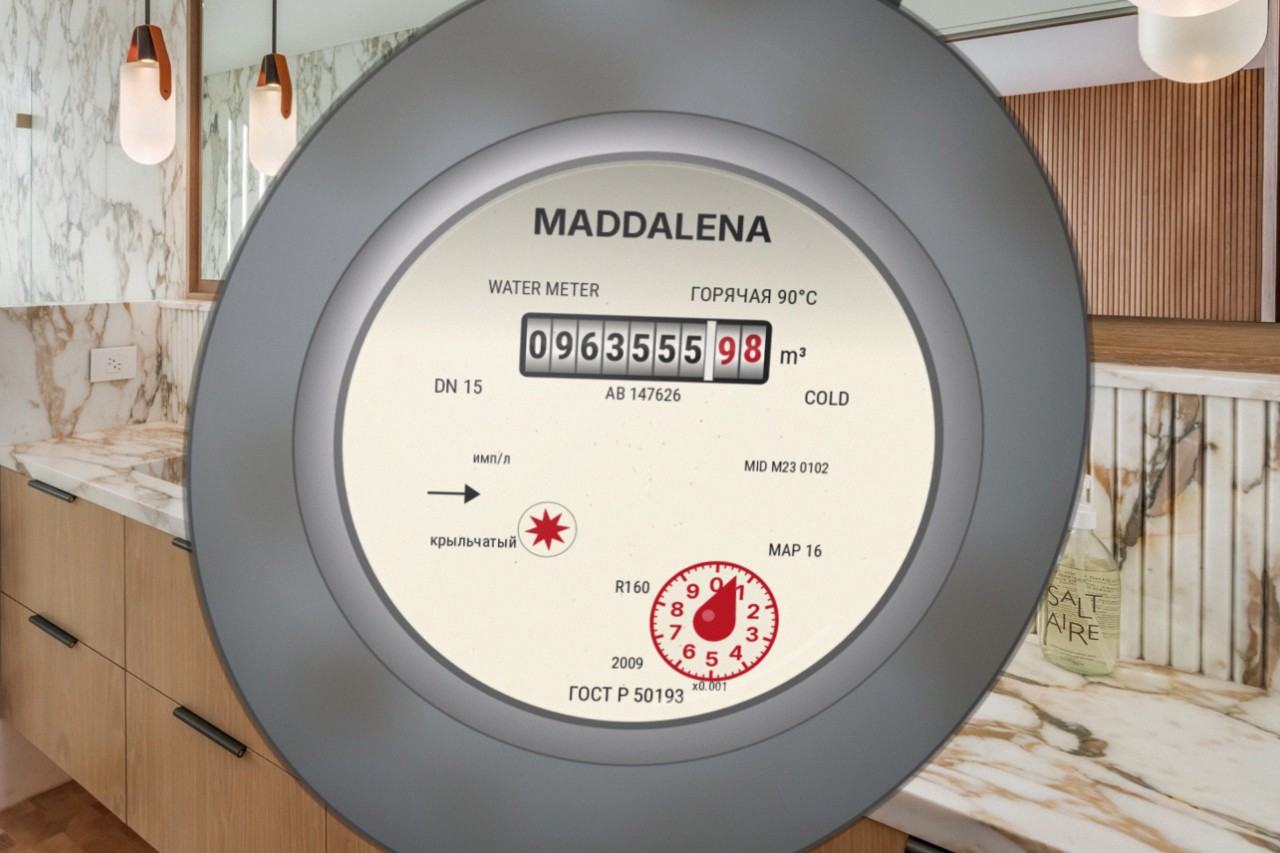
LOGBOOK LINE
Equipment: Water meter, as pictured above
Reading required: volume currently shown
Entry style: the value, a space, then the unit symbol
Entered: 963555.980 m³
